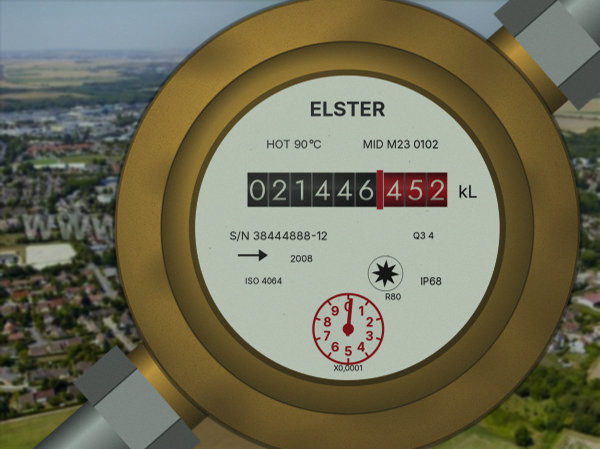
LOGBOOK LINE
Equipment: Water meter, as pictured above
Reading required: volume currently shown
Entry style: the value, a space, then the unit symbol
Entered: 21446.4520 kL
